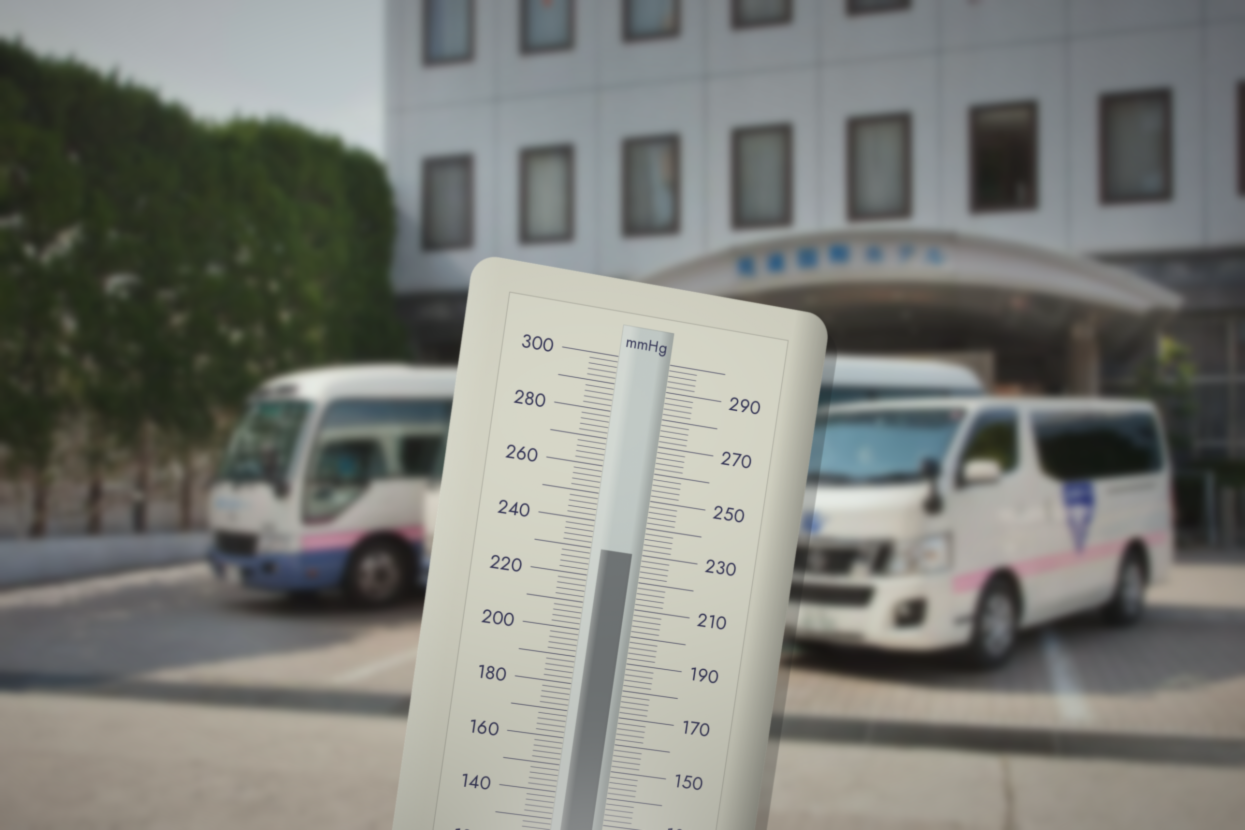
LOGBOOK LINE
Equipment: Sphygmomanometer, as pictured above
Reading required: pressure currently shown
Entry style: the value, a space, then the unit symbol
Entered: 230 mmHg
